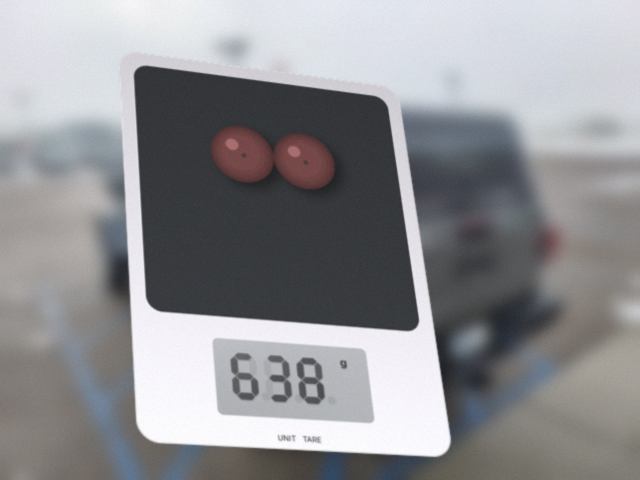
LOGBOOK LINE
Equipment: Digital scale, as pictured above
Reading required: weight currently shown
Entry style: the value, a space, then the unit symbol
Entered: 638 g
